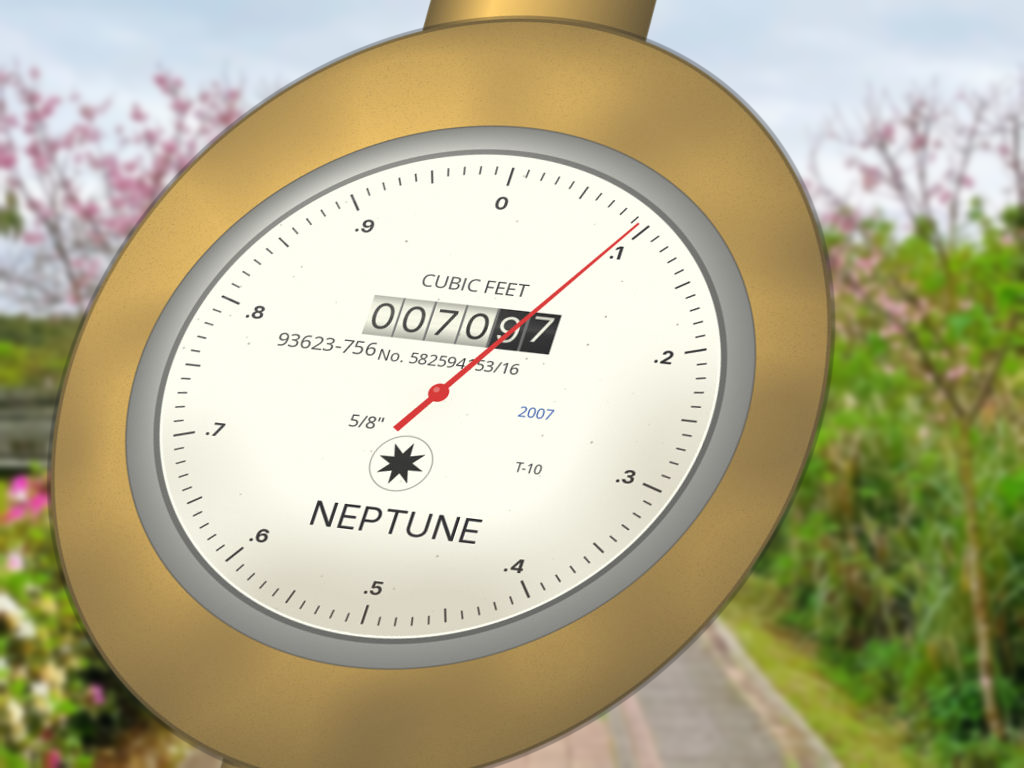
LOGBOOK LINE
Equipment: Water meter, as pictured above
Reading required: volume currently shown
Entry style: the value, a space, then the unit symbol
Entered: 7097.09 ft³
